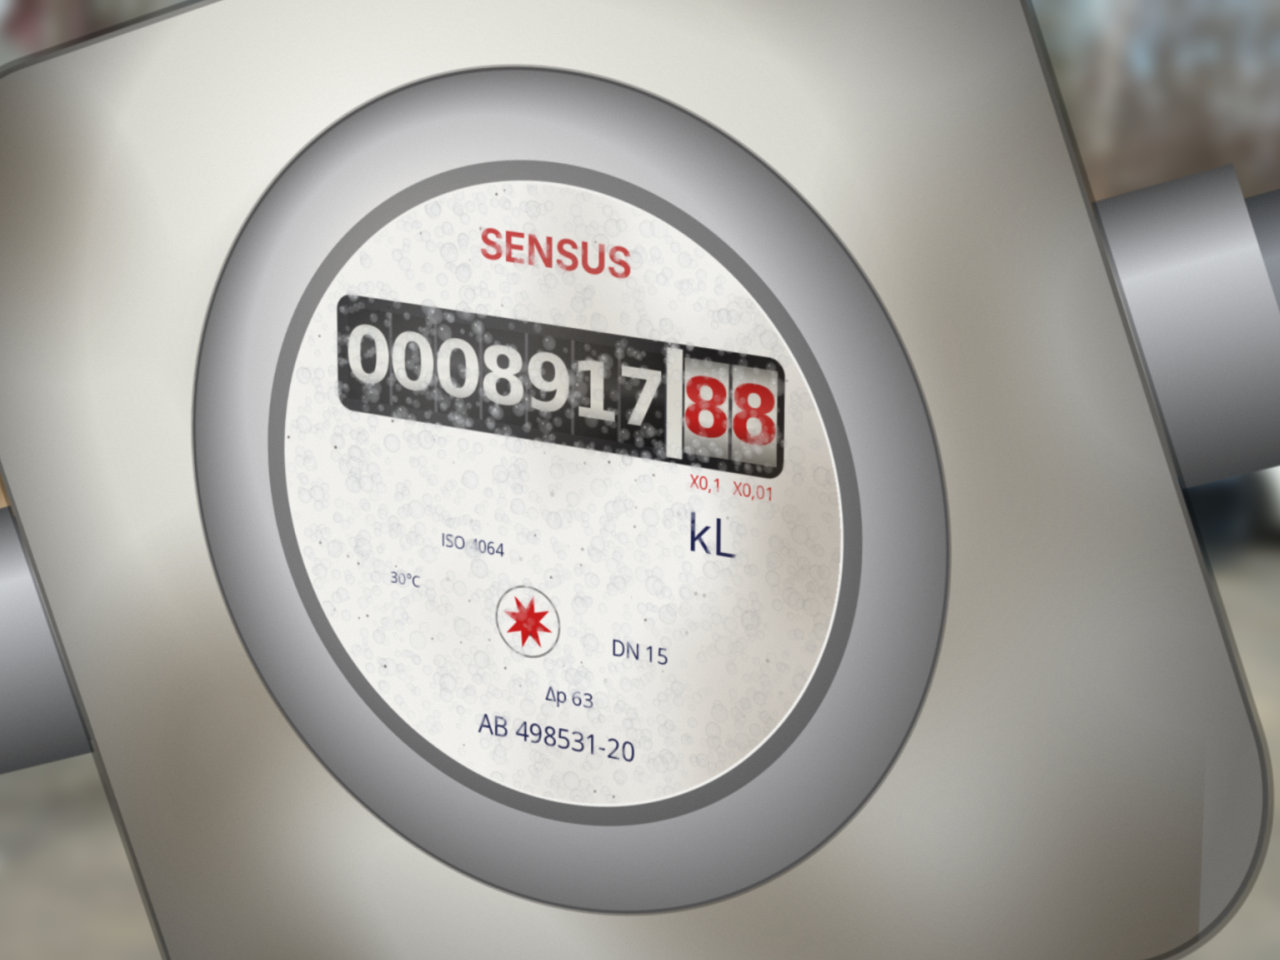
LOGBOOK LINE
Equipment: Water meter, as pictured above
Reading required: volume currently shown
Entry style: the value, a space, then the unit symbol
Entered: 8917.88 kL
